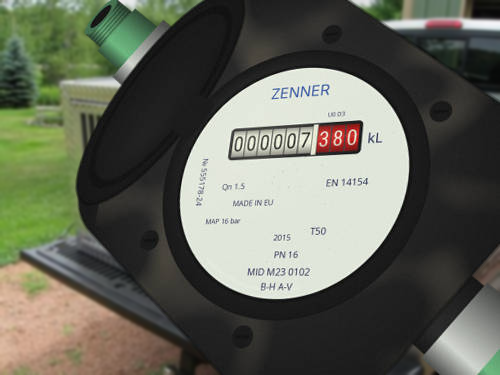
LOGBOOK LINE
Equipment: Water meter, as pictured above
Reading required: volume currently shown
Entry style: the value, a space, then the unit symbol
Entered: 7.380 kL
